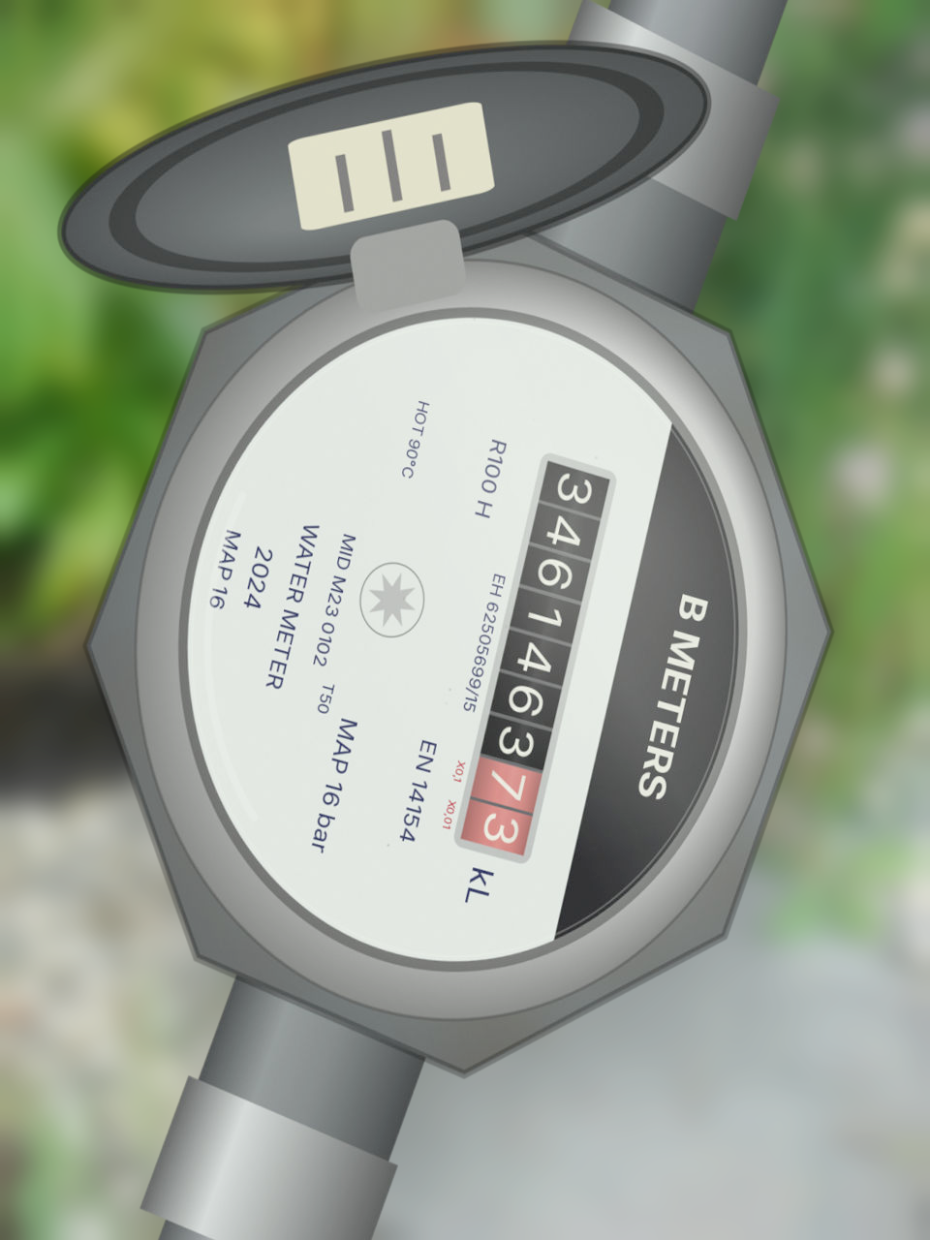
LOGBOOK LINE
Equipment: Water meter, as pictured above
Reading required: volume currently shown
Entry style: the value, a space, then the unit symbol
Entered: 3461463.73 kL
